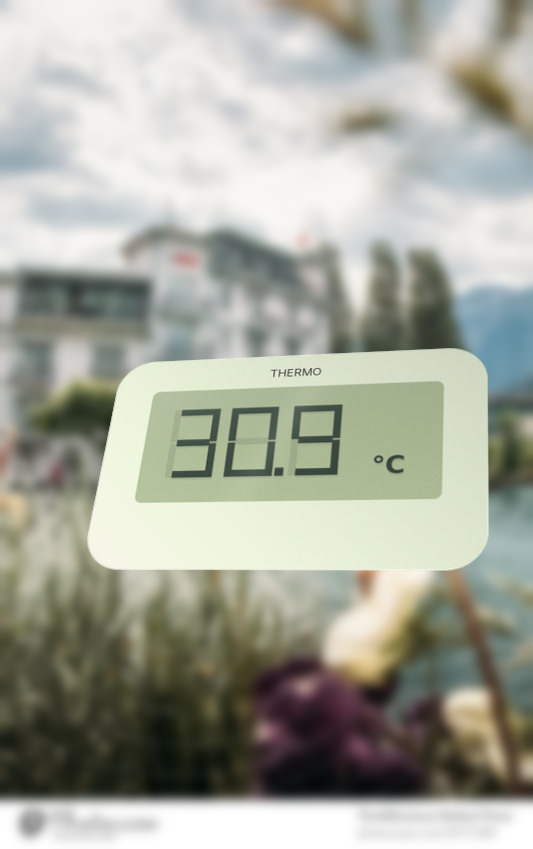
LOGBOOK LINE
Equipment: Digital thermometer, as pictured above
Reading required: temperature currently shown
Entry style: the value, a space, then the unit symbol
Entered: 30.9 °C
